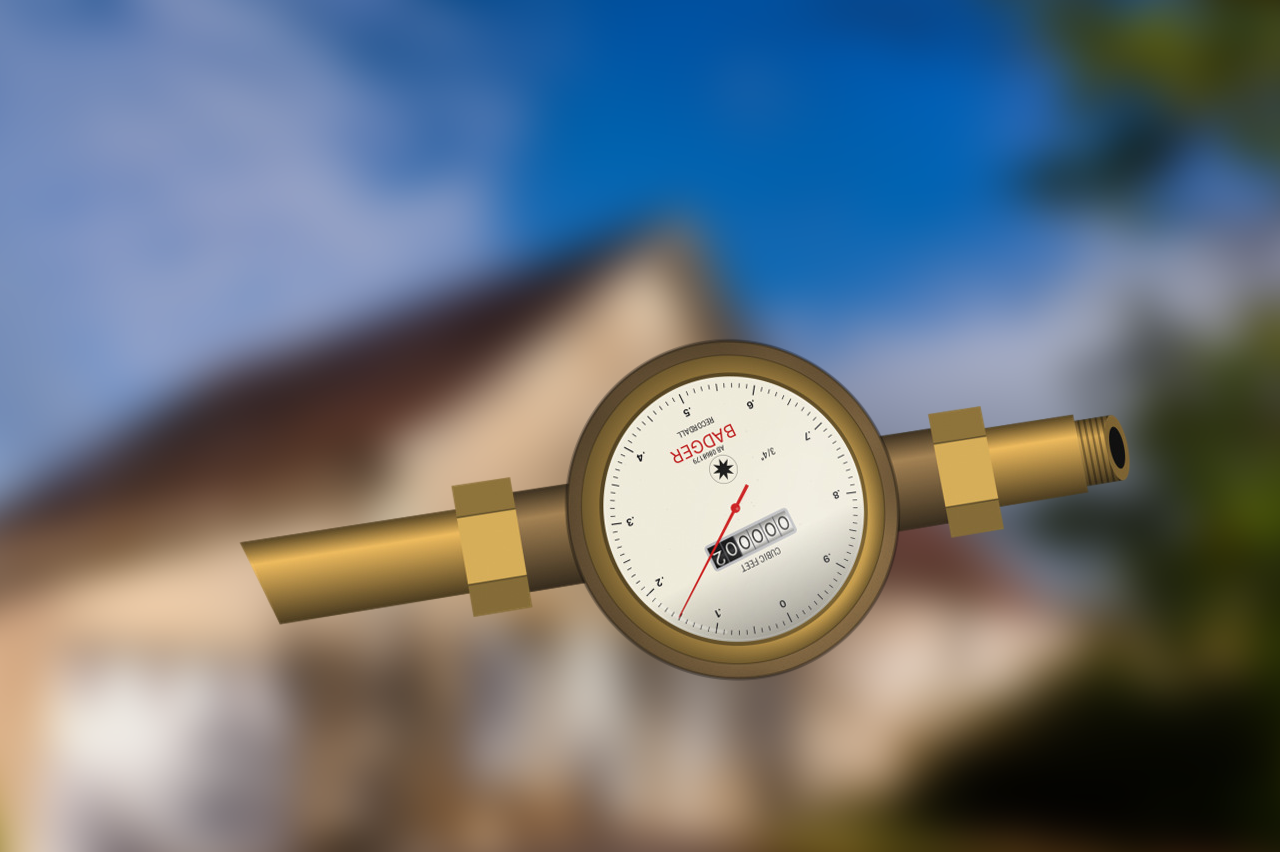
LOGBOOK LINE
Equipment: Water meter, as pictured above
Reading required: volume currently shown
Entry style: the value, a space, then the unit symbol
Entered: 2.15 ft³
